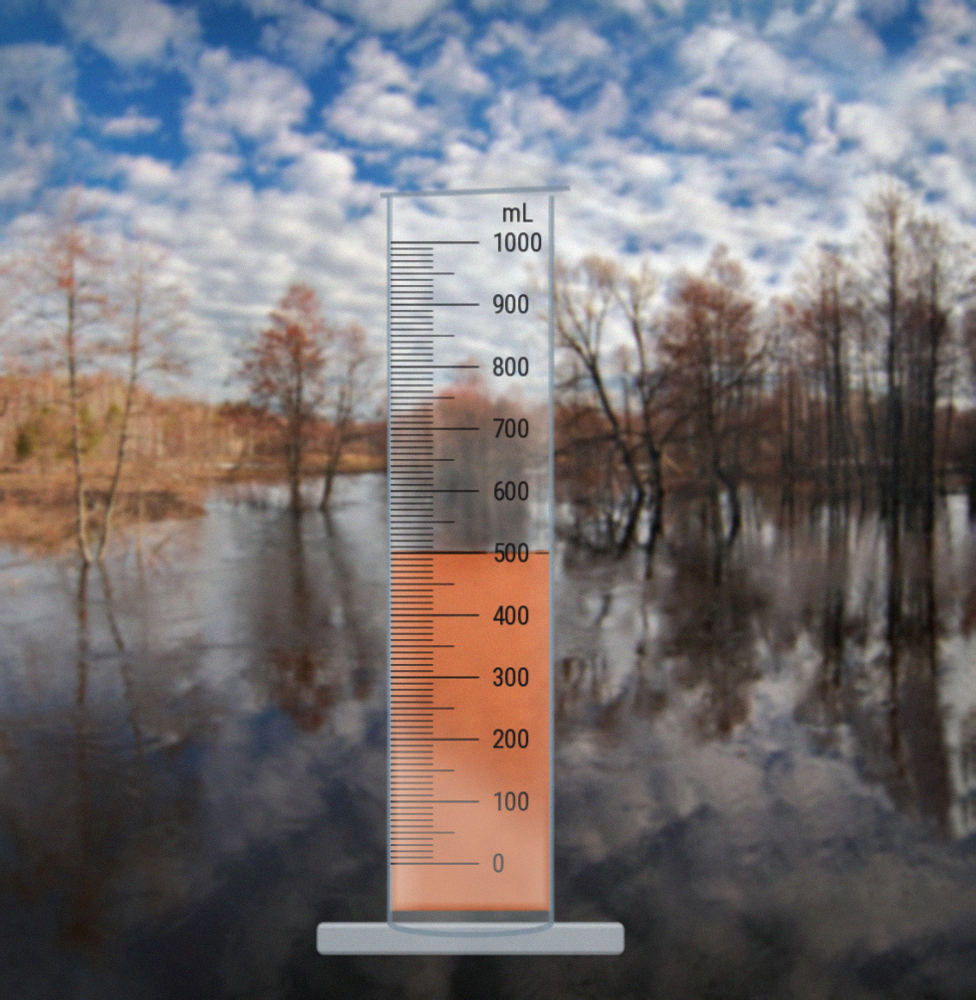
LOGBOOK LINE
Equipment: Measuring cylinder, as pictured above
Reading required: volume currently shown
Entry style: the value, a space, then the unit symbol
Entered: 500 mL
